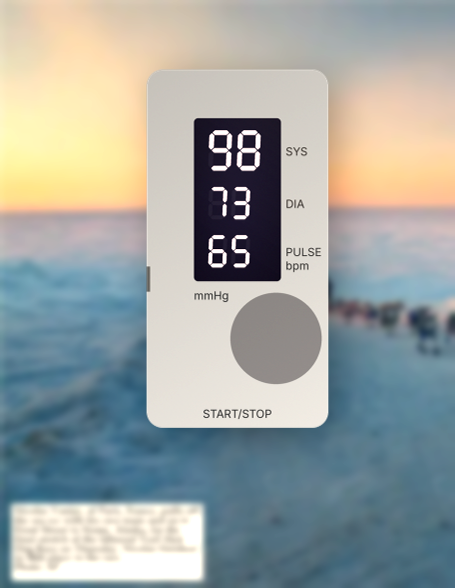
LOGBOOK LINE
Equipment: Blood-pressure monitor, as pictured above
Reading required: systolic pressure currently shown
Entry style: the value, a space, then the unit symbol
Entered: 98 mmHg
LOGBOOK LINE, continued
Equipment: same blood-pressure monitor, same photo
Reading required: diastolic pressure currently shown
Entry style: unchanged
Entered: 73 mmHg
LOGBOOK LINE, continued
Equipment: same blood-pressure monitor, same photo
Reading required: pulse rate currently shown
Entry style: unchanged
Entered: 65 bpm
